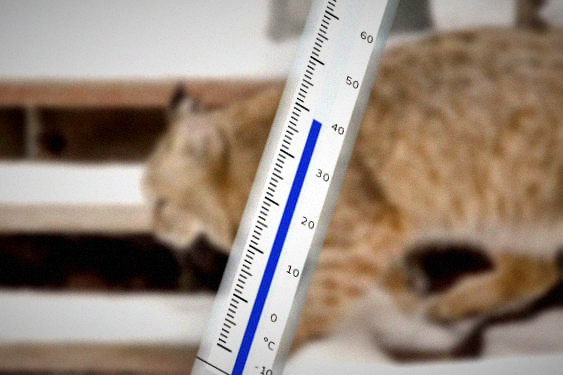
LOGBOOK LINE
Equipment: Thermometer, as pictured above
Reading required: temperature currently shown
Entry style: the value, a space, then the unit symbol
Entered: 39 °C
